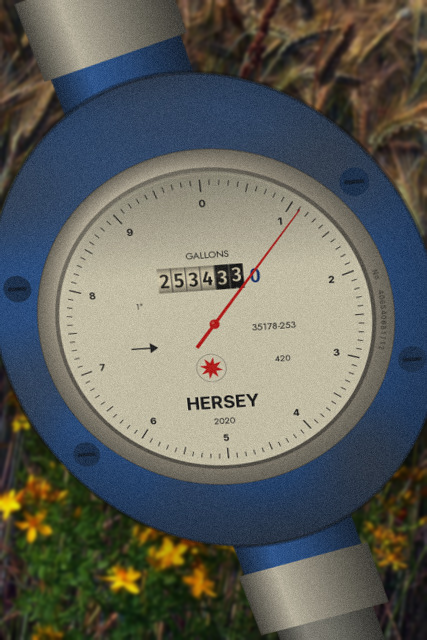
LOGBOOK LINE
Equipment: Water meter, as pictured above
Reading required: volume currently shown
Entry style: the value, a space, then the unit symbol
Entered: 2534331.1 gal
